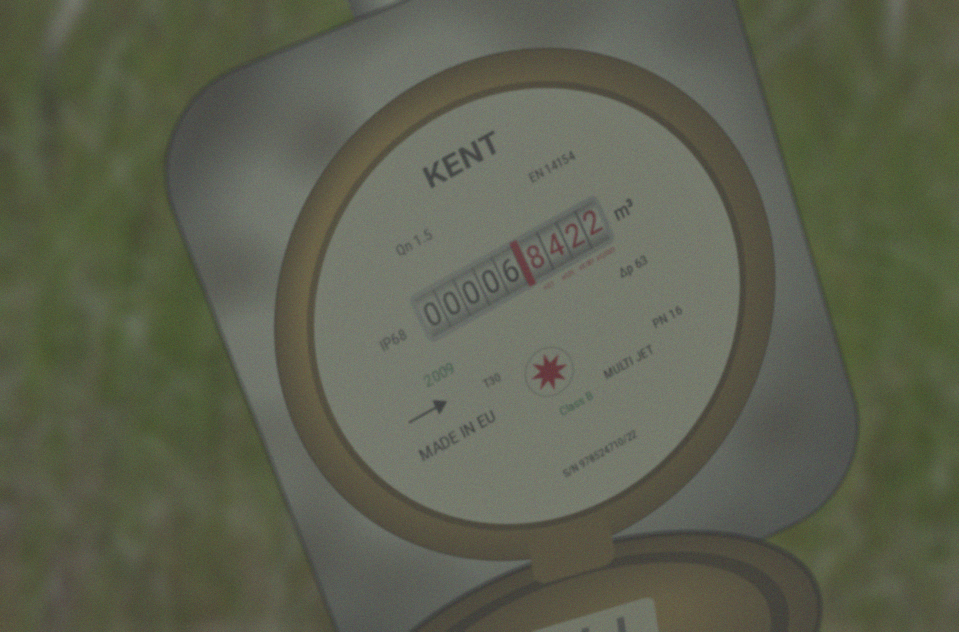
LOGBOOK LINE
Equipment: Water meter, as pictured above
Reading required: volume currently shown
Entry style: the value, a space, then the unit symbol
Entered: 6.8422 m³
